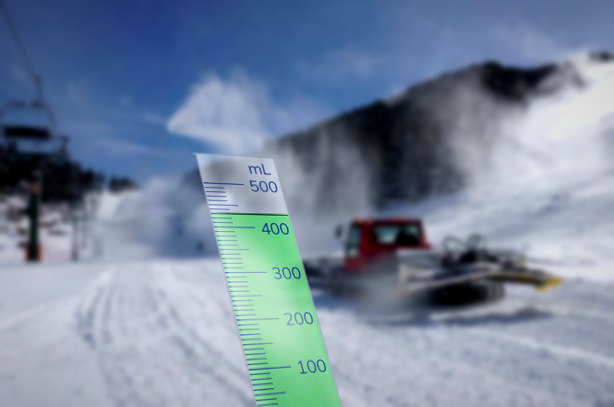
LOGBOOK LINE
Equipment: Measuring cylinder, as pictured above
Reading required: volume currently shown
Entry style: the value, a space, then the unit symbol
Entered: 430 mL
